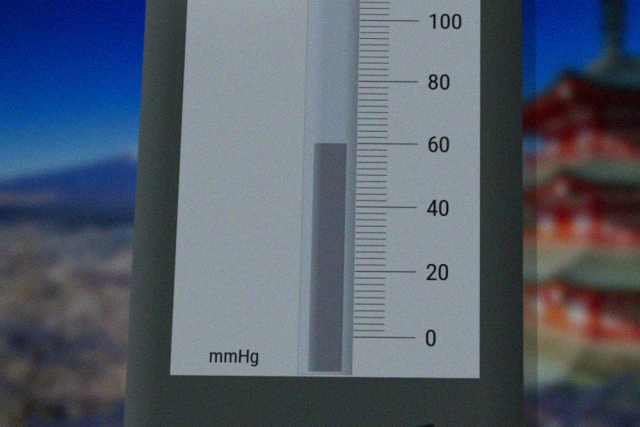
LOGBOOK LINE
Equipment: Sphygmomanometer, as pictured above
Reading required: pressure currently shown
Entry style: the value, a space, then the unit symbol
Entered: 60 mmHg
